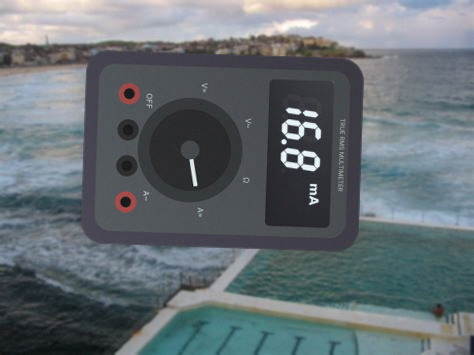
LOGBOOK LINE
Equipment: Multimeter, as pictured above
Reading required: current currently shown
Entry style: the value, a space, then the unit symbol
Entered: 16.8 mA
